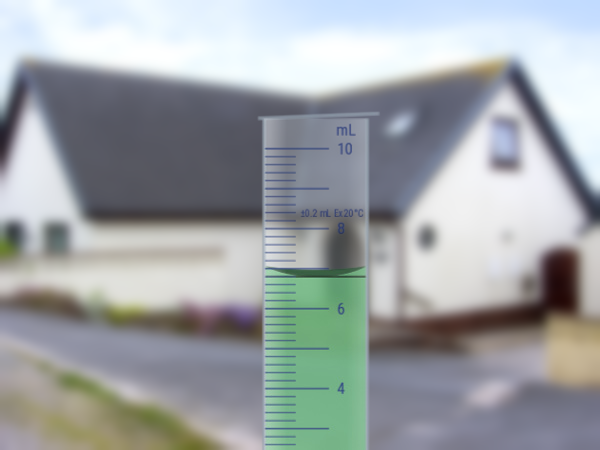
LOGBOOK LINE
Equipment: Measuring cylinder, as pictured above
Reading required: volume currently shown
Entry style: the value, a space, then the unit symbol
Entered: 6.8 mL
